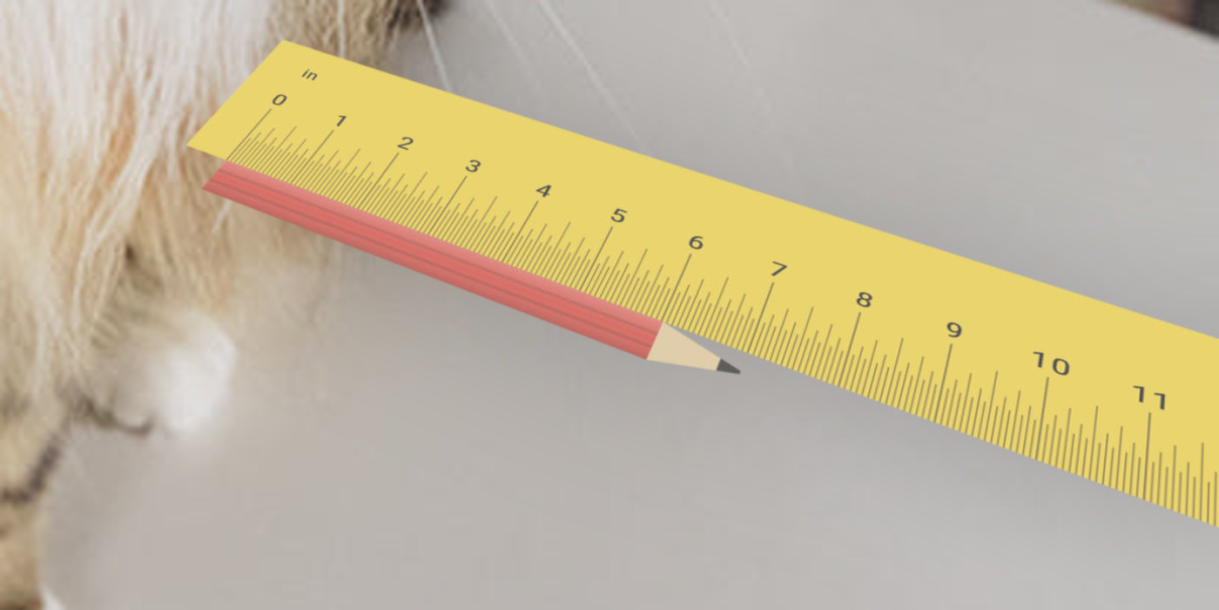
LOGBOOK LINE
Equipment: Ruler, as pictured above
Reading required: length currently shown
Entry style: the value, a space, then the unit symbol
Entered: 7 in
